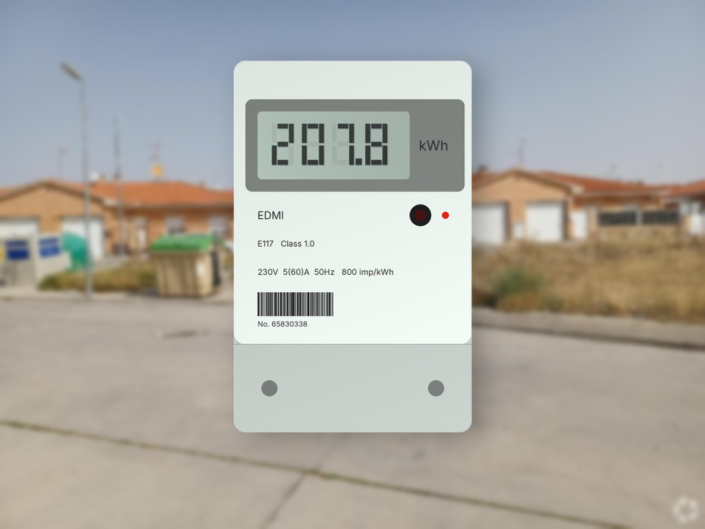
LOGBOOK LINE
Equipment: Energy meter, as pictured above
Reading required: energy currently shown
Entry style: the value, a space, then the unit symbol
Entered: 207.8 kWh
